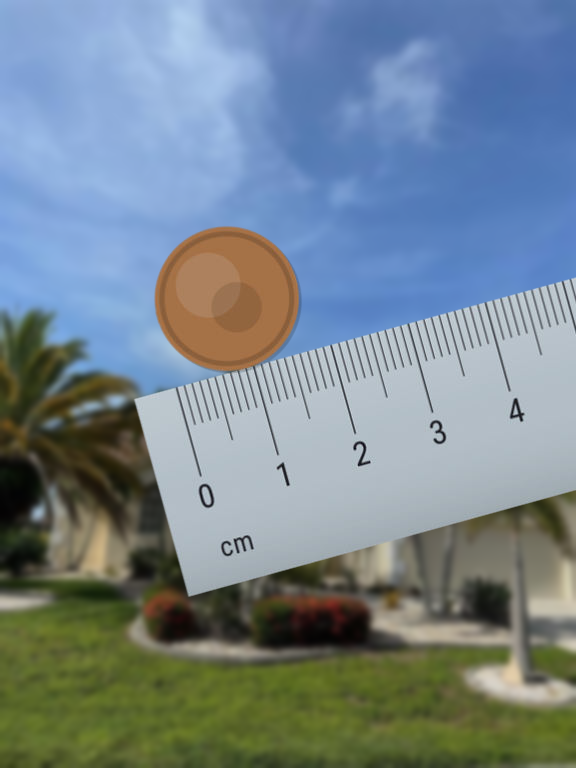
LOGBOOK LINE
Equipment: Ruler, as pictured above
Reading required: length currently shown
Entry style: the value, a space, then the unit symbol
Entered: 1.8 cm
